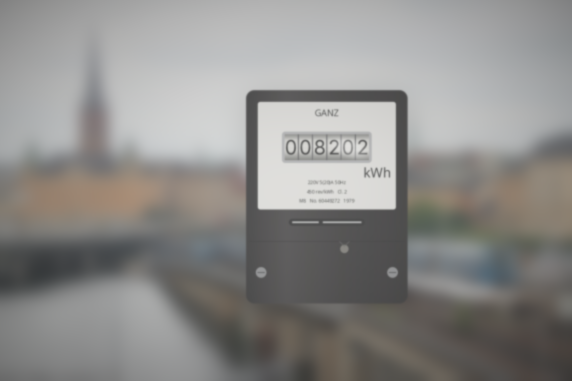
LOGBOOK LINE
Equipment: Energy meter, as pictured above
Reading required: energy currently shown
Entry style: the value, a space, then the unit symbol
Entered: 8202 kWh
